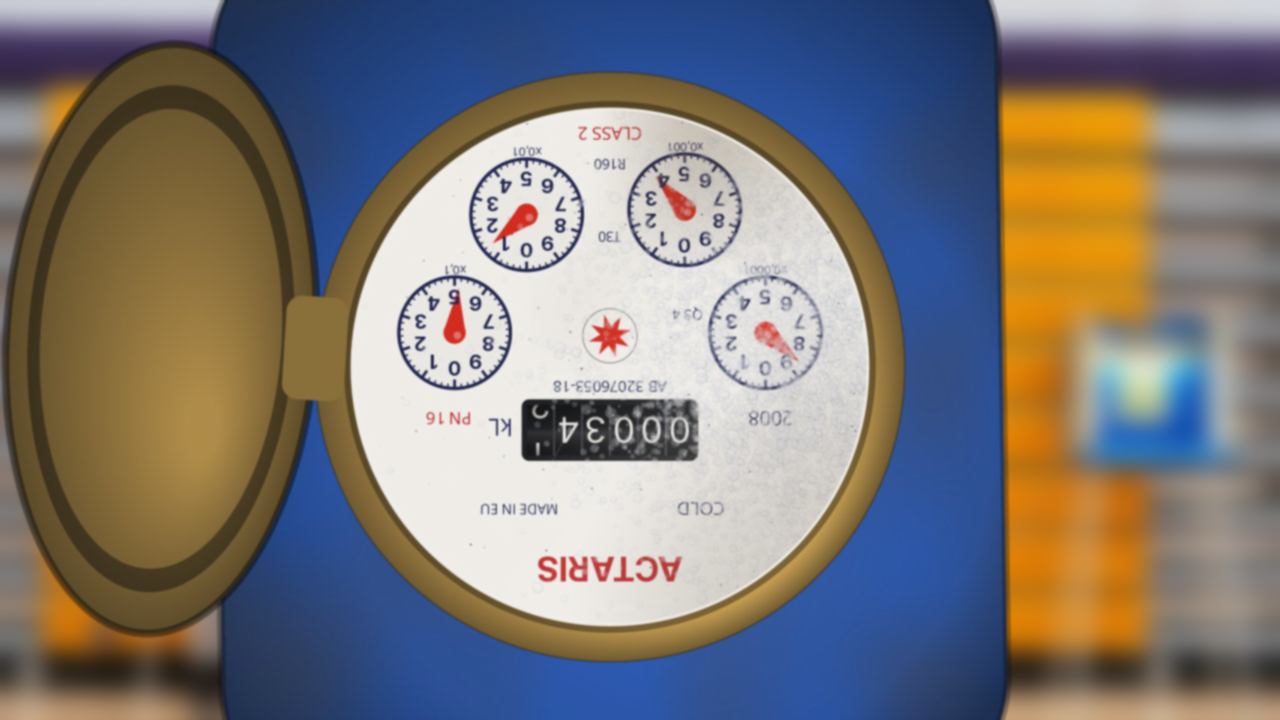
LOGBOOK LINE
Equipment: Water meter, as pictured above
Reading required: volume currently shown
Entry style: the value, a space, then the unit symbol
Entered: 341.5138 kL
